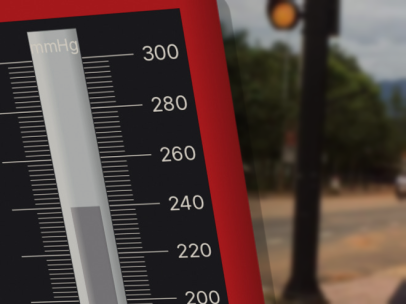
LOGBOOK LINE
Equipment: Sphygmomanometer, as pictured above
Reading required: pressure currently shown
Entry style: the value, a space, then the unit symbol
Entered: 240 mmHg
